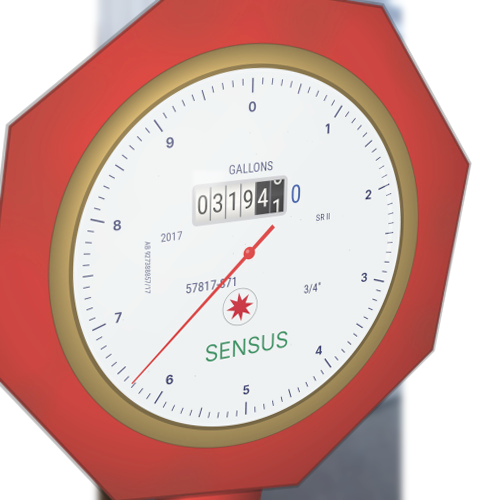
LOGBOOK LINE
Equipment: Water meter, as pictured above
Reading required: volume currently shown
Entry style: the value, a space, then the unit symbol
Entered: 319406.3 gal
